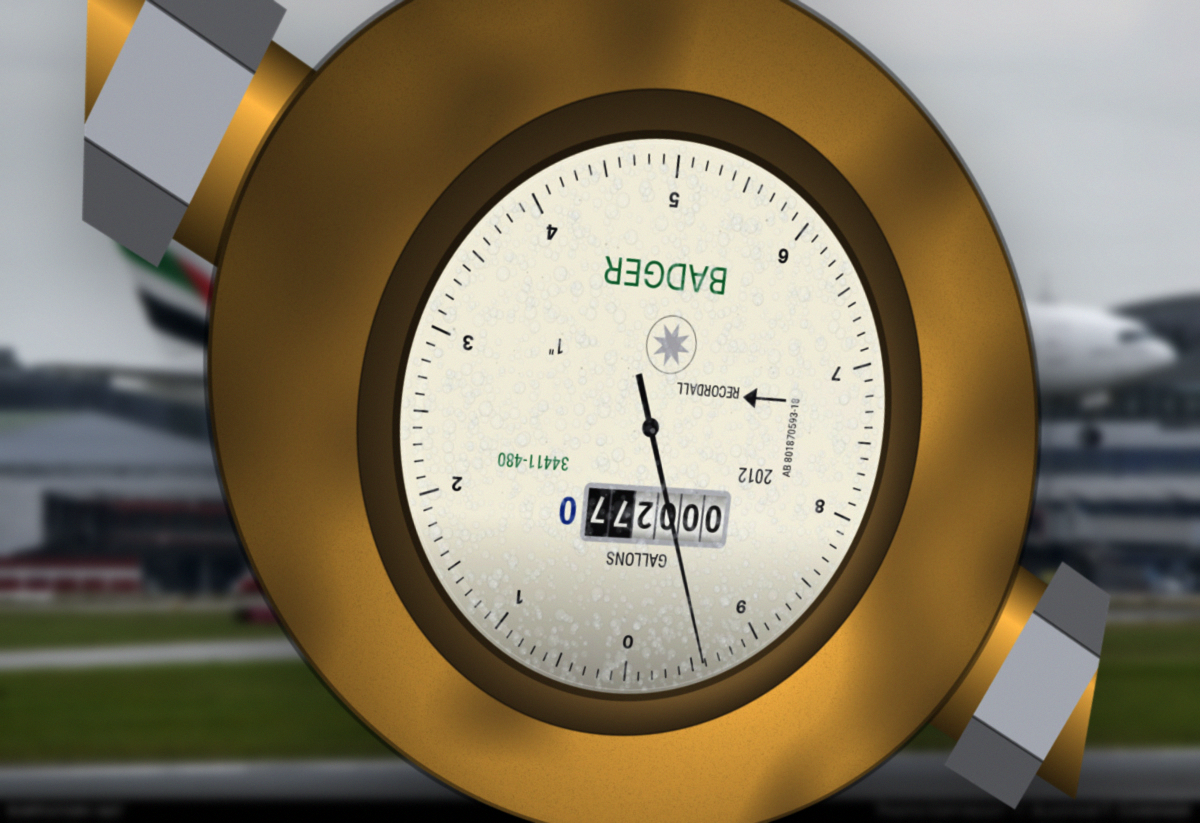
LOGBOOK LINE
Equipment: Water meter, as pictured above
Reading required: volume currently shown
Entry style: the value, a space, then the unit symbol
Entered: 2769.4 gal
